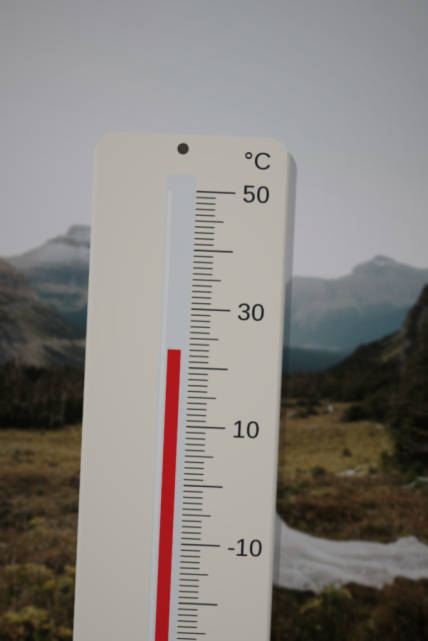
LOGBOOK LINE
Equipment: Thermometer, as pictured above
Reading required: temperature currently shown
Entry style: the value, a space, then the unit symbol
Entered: 23 °C
